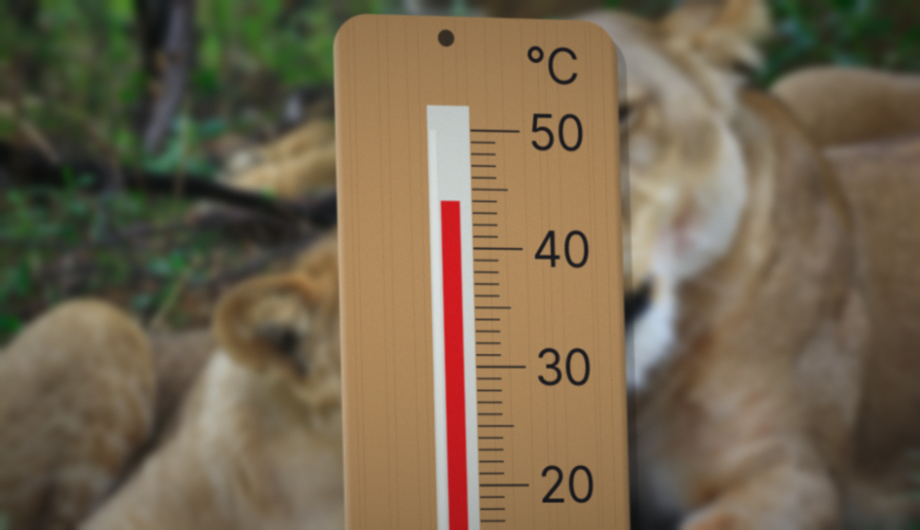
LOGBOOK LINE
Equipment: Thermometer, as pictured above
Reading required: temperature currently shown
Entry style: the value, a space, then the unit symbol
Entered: 44 °C
